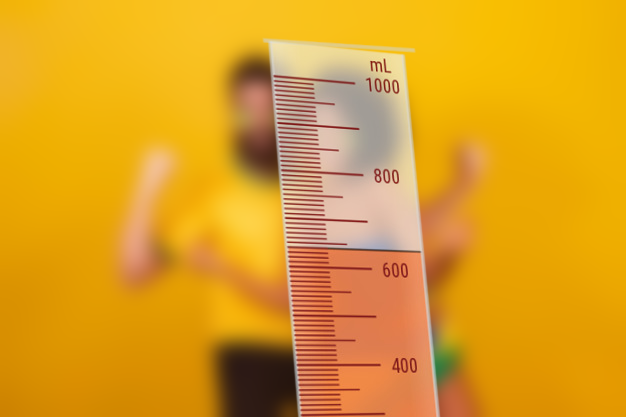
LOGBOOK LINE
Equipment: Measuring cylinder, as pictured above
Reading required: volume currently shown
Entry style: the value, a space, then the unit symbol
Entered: 640 mL
